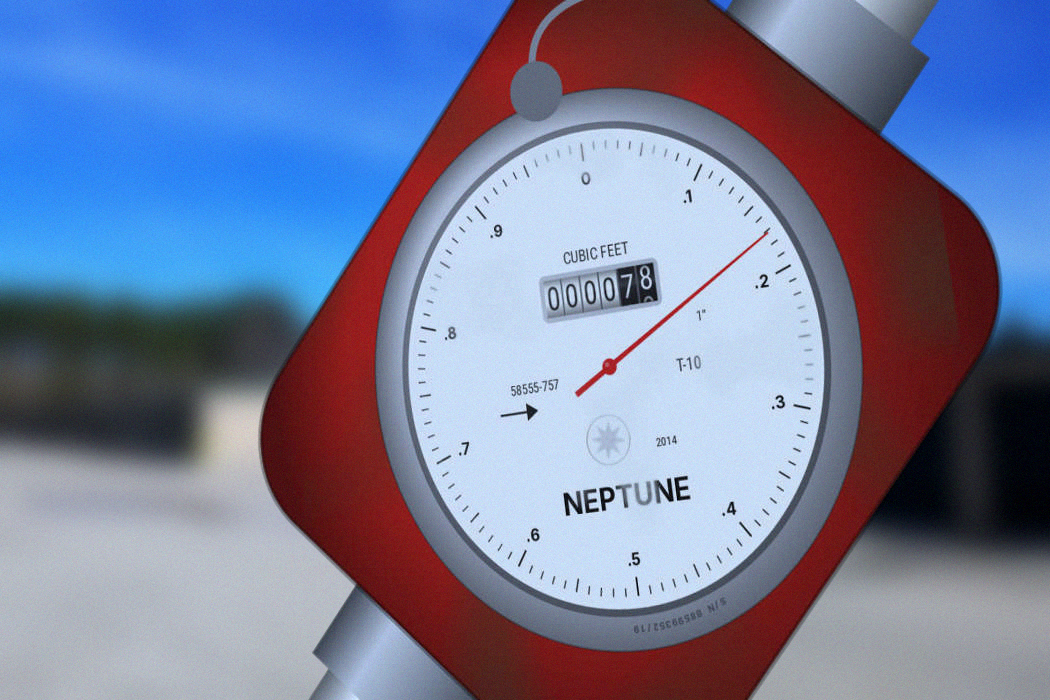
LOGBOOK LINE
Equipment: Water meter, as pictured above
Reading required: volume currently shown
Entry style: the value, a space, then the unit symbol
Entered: 78.17 ft³
